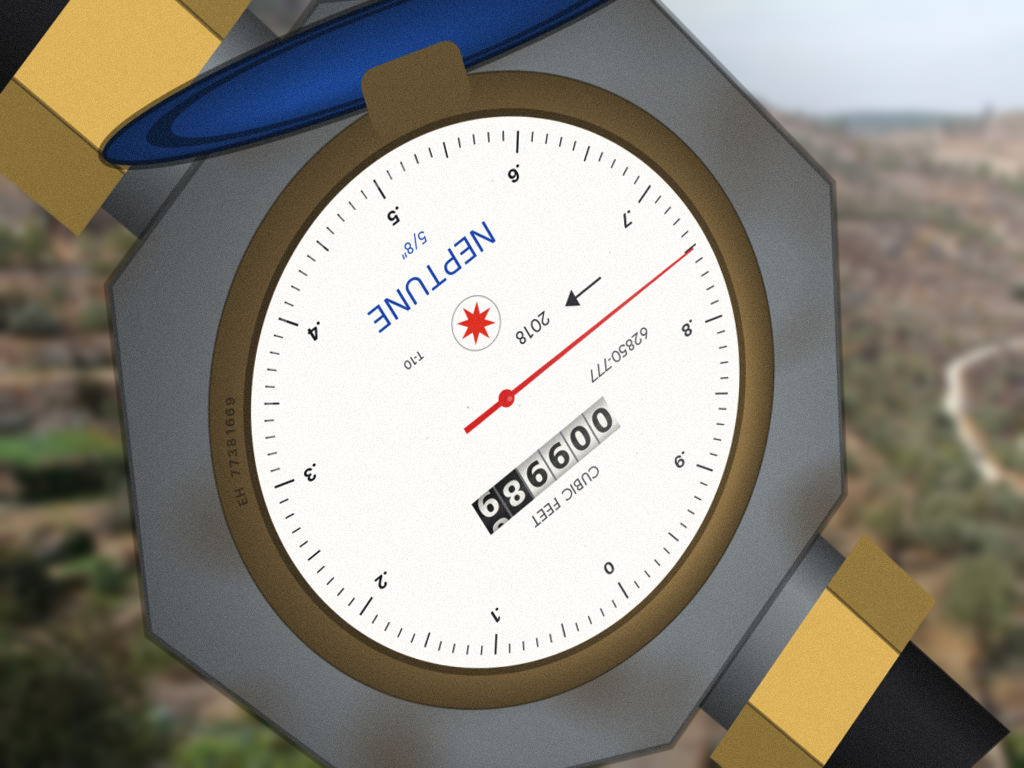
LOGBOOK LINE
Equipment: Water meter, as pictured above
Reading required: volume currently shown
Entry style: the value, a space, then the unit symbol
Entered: 9988.75 ft³
